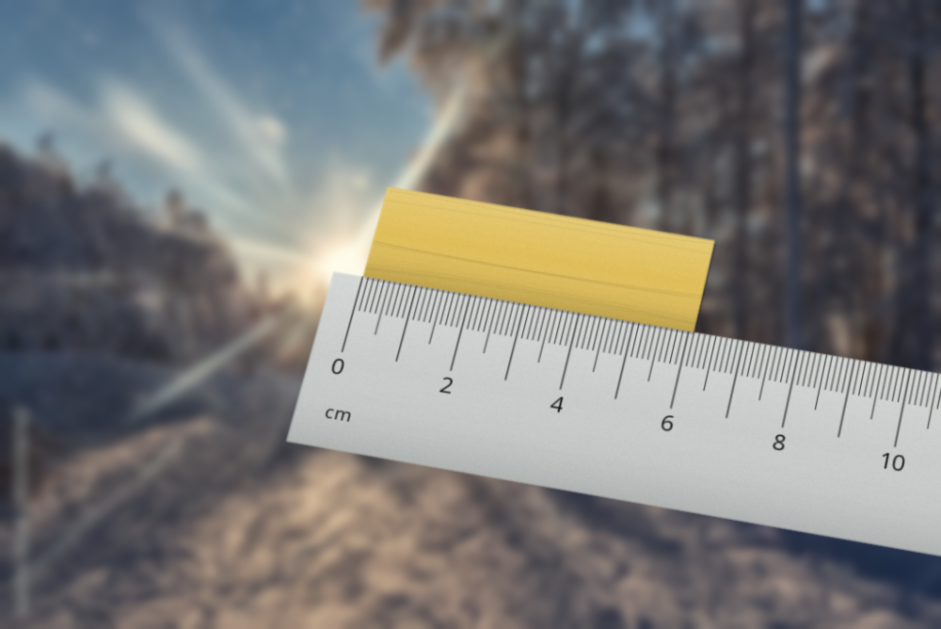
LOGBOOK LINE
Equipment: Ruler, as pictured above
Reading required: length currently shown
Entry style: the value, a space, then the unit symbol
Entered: 6.1 cm
